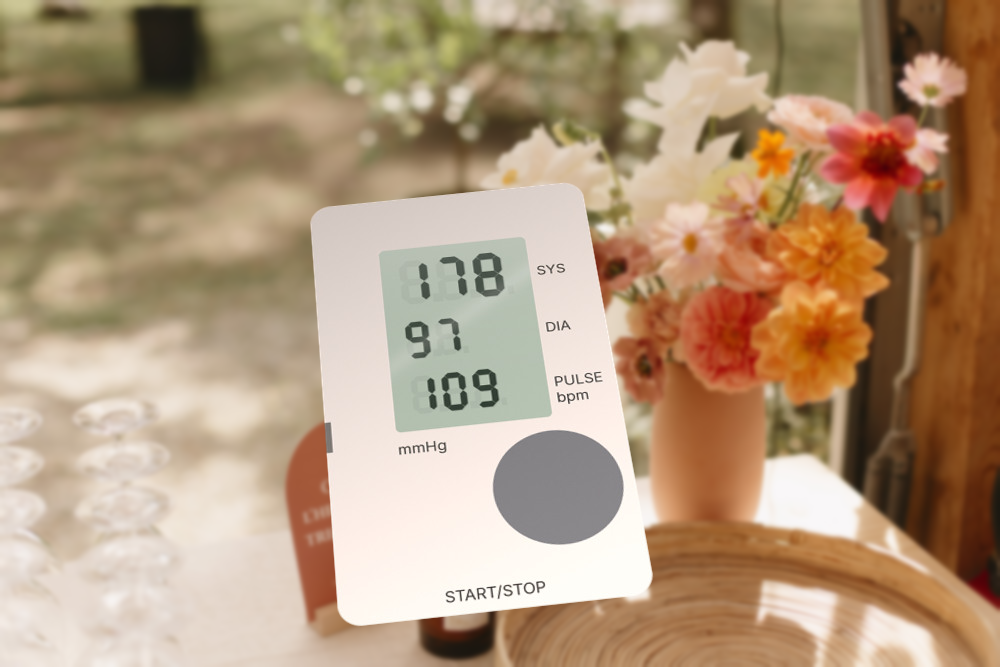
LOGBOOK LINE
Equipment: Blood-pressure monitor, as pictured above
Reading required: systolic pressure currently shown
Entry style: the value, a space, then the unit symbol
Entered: 178 mmHg
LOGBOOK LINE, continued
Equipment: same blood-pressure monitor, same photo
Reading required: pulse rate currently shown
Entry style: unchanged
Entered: 109 bpm
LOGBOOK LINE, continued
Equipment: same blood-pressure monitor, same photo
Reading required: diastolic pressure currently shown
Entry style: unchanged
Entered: 97 mmHg
